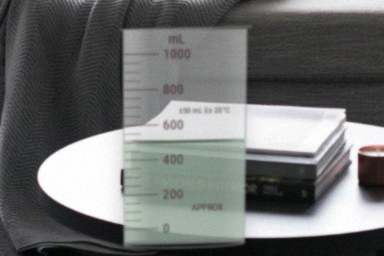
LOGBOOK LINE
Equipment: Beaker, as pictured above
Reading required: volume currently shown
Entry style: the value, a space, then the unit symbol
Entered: 500 mL
